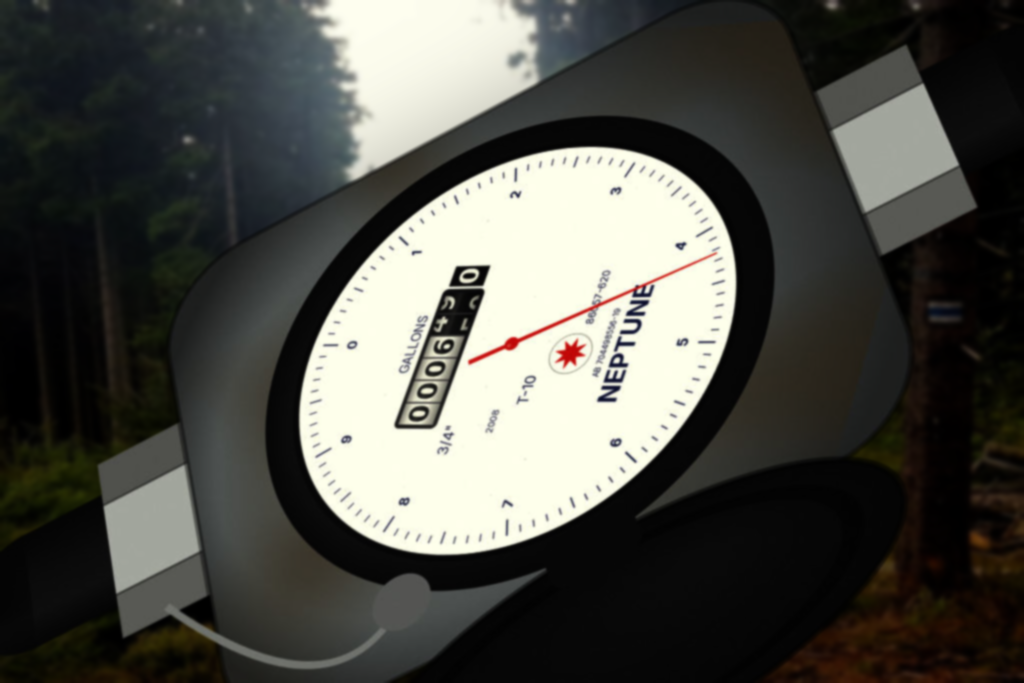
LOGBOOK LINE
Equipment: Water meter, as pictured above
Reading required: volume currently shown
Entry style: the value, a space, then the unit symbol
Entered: 6494.2 gal
